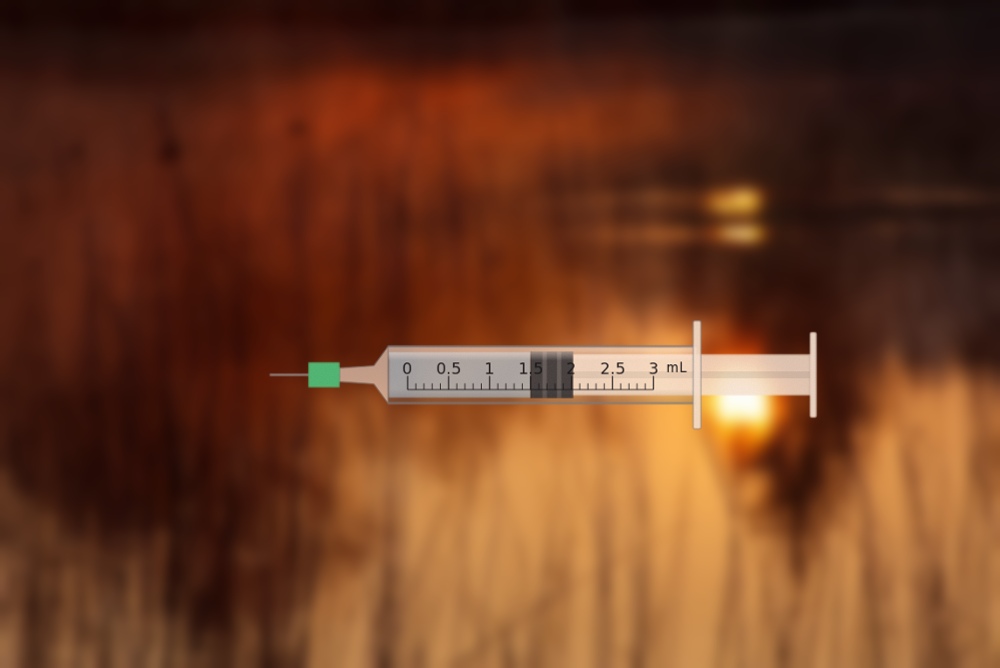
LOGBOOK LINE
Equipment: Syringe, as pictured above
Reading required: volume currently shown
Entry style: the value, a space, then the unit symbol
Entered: 1.5 mL
